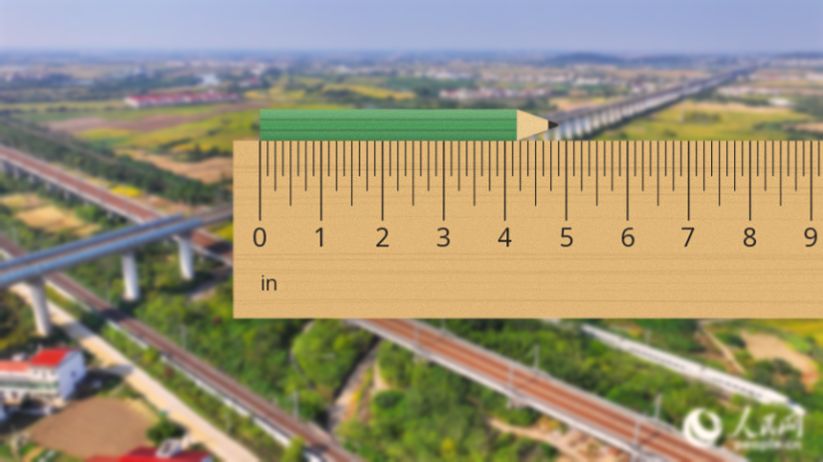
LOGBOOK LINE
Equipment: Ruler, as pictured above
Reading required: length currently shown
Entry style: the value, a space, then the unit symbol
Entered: 4.875 in
